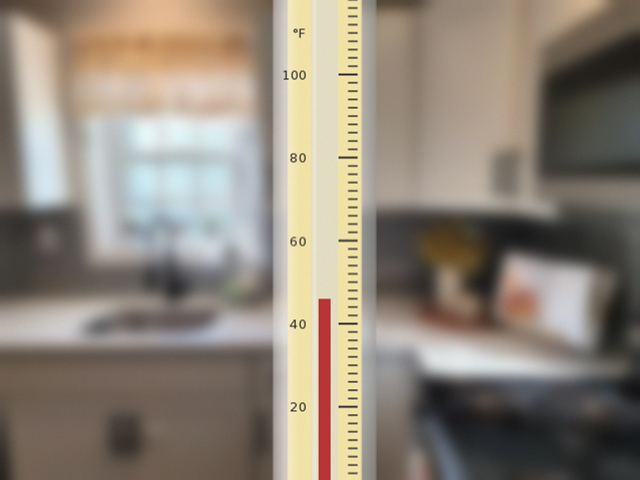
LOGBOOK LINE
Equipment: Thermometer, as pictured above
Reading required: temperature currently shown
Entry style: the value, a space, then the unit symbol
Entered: 46 °F
